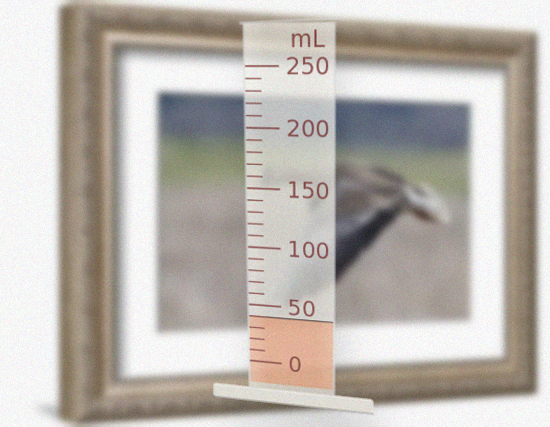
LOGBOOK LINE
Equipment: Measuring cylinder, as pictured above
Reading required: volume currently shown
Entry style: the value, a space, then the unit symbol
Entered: 40 mL
